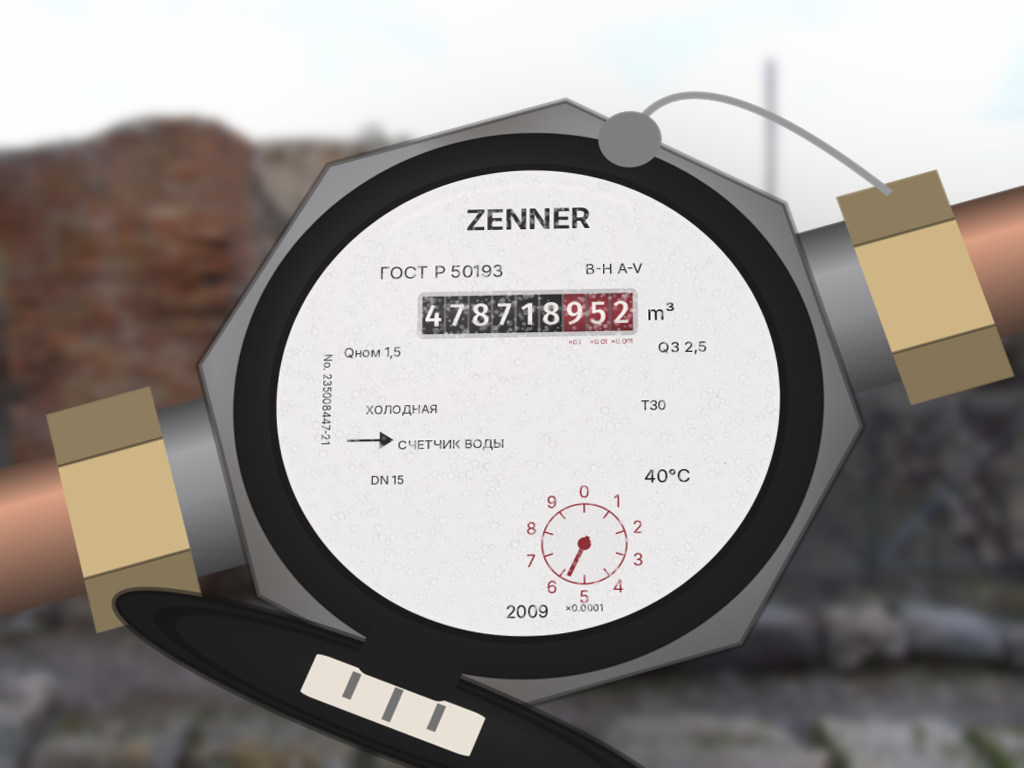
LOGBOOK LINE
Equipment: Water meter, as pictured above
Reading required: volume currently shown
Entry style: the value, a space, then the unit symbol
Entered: 478718.9525 m³
